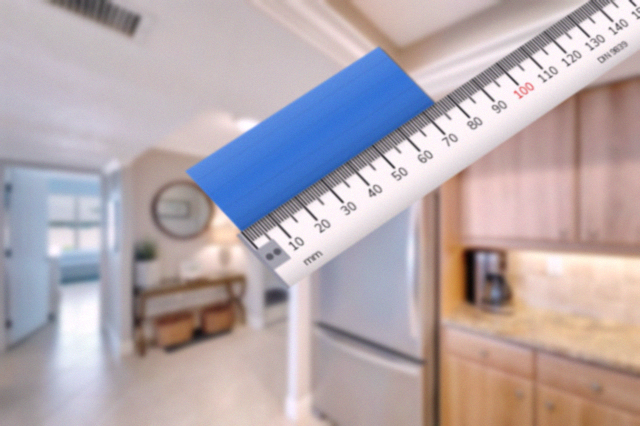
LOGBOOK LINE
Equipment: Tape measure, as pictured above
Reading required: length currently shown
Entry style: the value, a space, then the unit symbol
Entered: 75 mm
